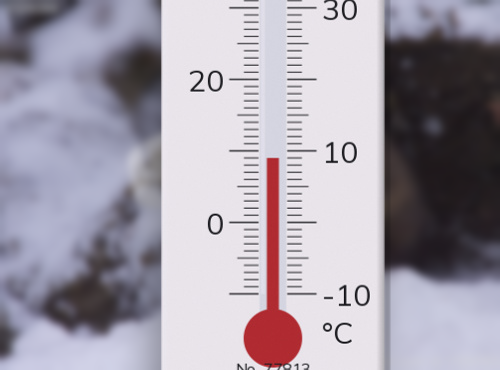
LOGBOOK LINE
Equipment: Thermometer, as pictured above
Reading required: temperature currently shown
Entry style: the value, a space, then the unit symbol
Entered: 9 °C
